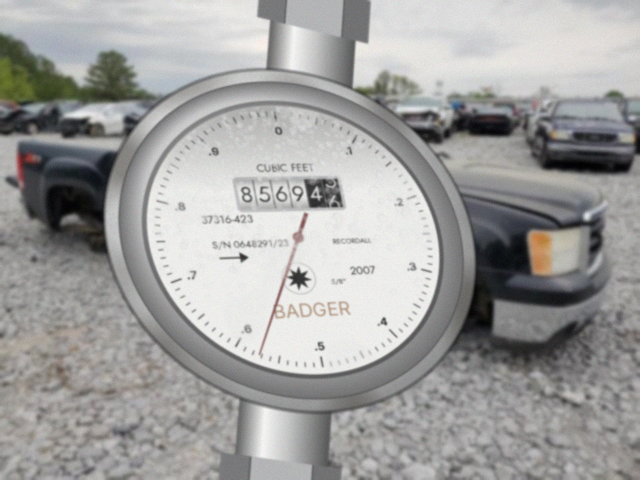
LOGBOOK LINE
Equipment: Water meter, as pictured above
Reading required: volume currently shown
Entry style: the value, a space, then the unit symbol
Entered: 856945.57 ft³
